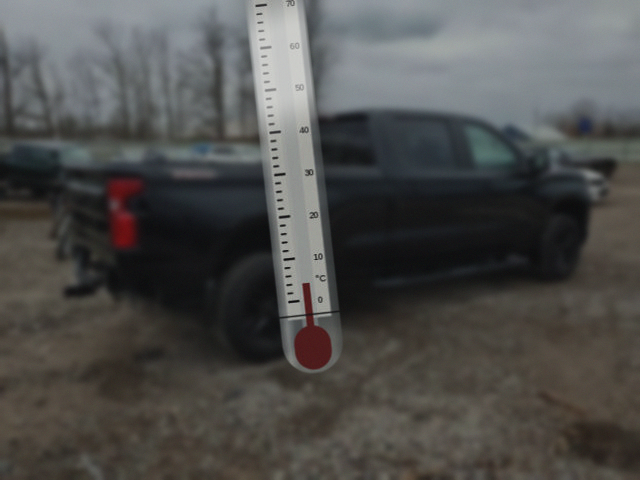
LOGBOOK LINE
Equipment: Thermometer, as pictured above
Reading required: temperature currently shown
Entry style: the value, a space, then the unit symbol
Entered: 4 °C
